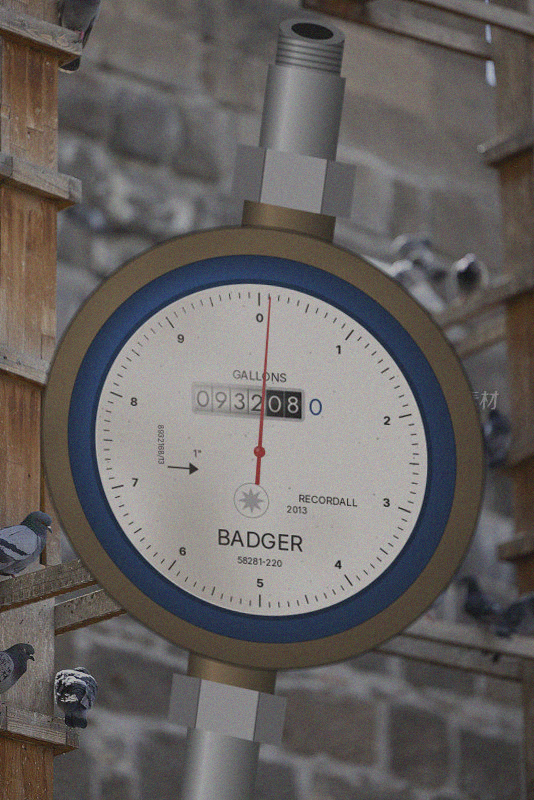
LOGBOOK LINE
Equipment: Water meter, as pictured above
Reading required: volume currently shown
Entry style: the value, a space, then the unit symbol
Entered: 932080.1 gal
